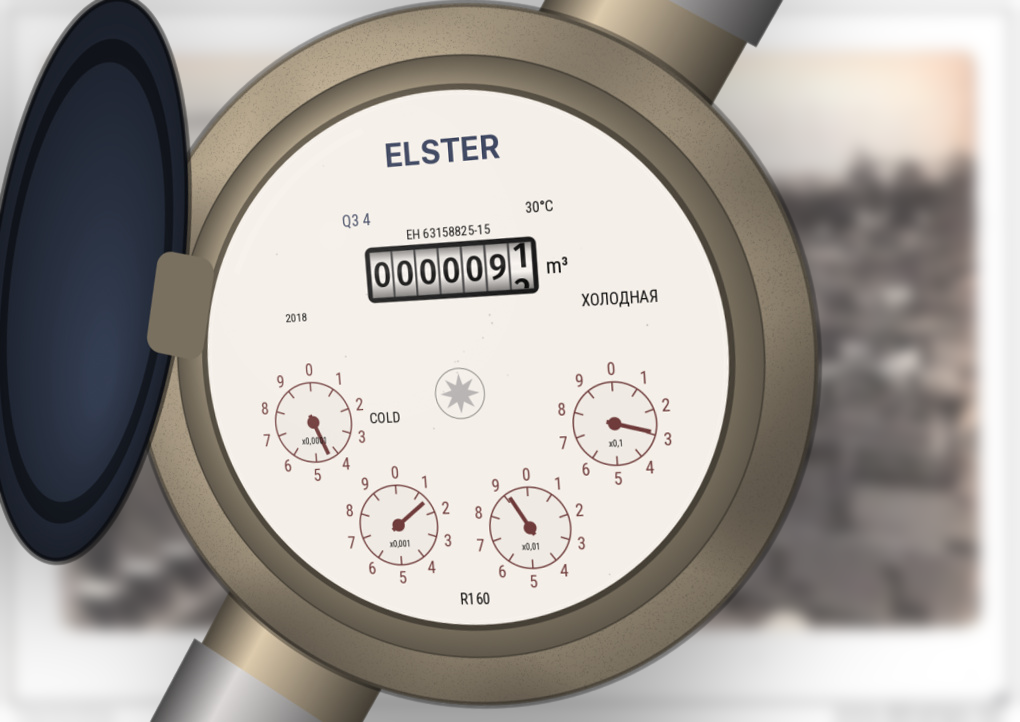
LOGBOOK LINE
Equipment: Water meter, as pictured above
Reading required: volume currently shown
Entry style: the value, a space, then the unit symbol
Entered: 91.2914 m³
